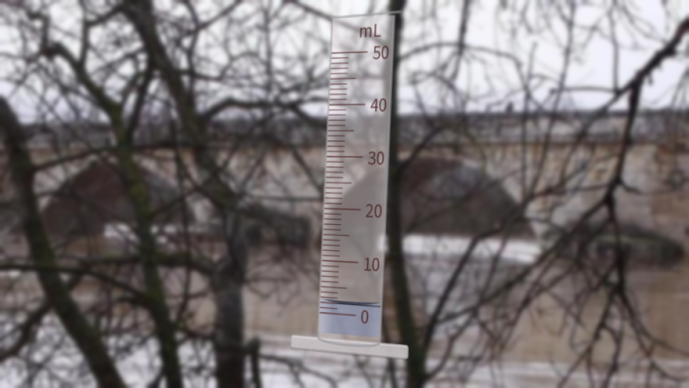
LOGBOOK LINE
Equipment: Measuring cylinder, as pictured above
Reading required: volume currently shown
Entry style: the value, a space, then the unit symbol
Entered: 2 mL
